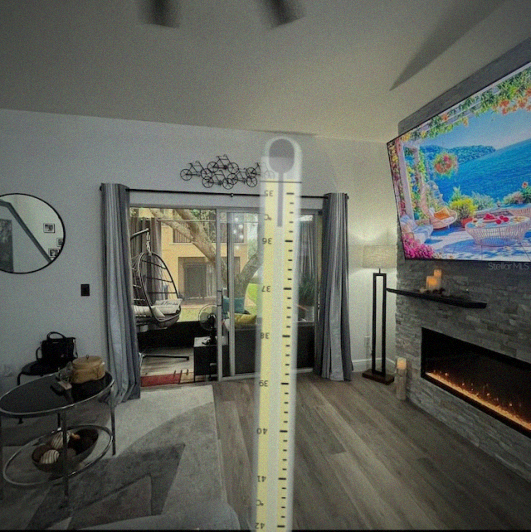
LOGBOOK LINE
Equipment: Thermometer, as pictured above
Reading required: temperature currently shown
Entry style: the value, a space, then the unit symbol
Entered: 35.7 °C
